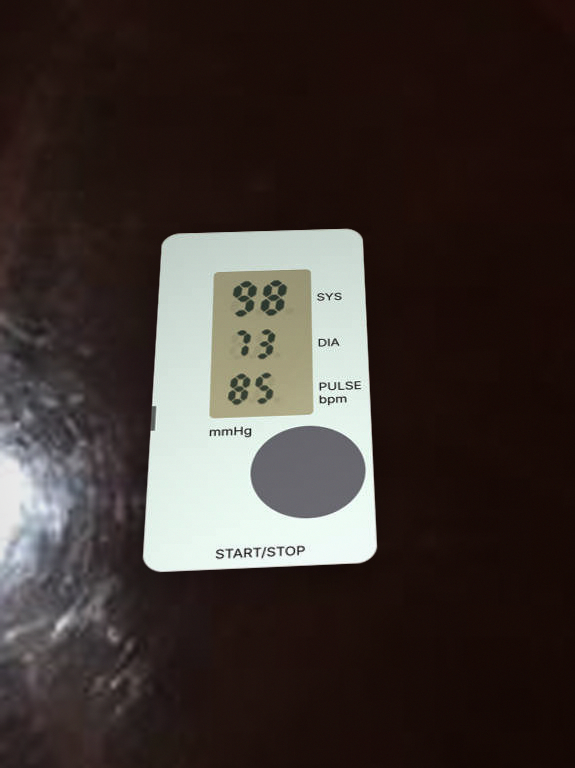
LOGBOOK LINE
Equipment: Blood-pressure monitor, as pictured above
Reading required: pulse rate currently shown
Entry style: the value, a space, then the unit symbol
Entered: 85 bpm
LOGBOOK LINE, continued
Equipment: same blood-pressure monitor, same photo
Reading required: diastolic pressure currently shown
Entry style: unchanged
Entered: 73 mmHg
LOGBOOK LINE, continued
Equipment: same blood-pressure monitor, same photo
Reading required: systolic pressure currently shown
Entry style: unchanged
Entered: 98 mmHg
